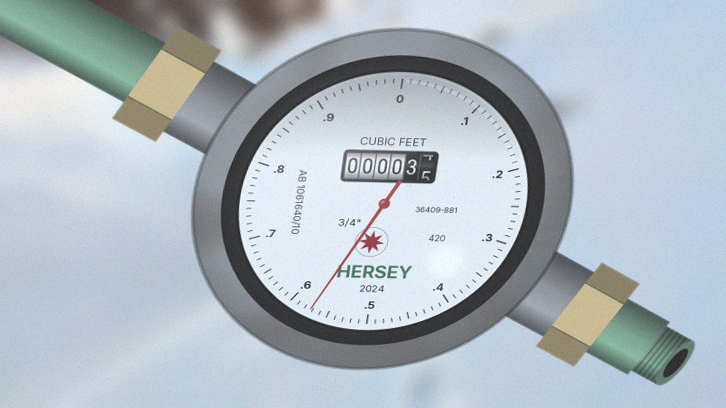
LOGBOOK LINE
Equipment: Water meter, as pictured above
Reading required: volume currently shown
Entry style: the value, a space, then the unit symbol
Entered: 34.57 ft³
